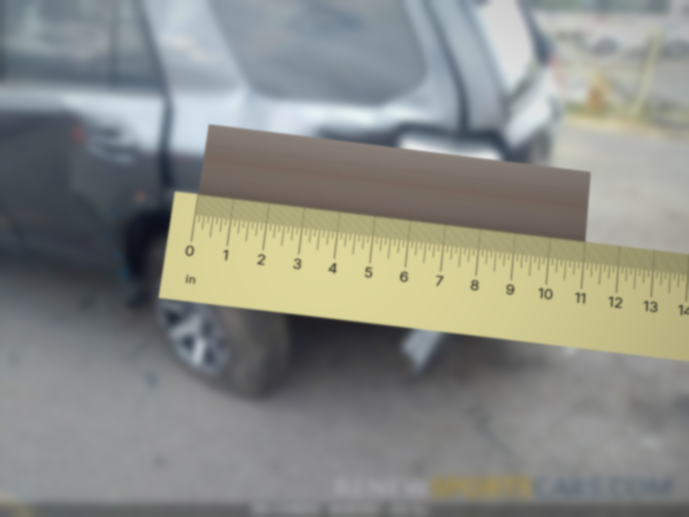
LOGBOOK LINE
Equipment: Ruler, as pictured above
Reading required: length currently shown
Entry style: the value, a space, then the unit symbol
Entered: 11 in
